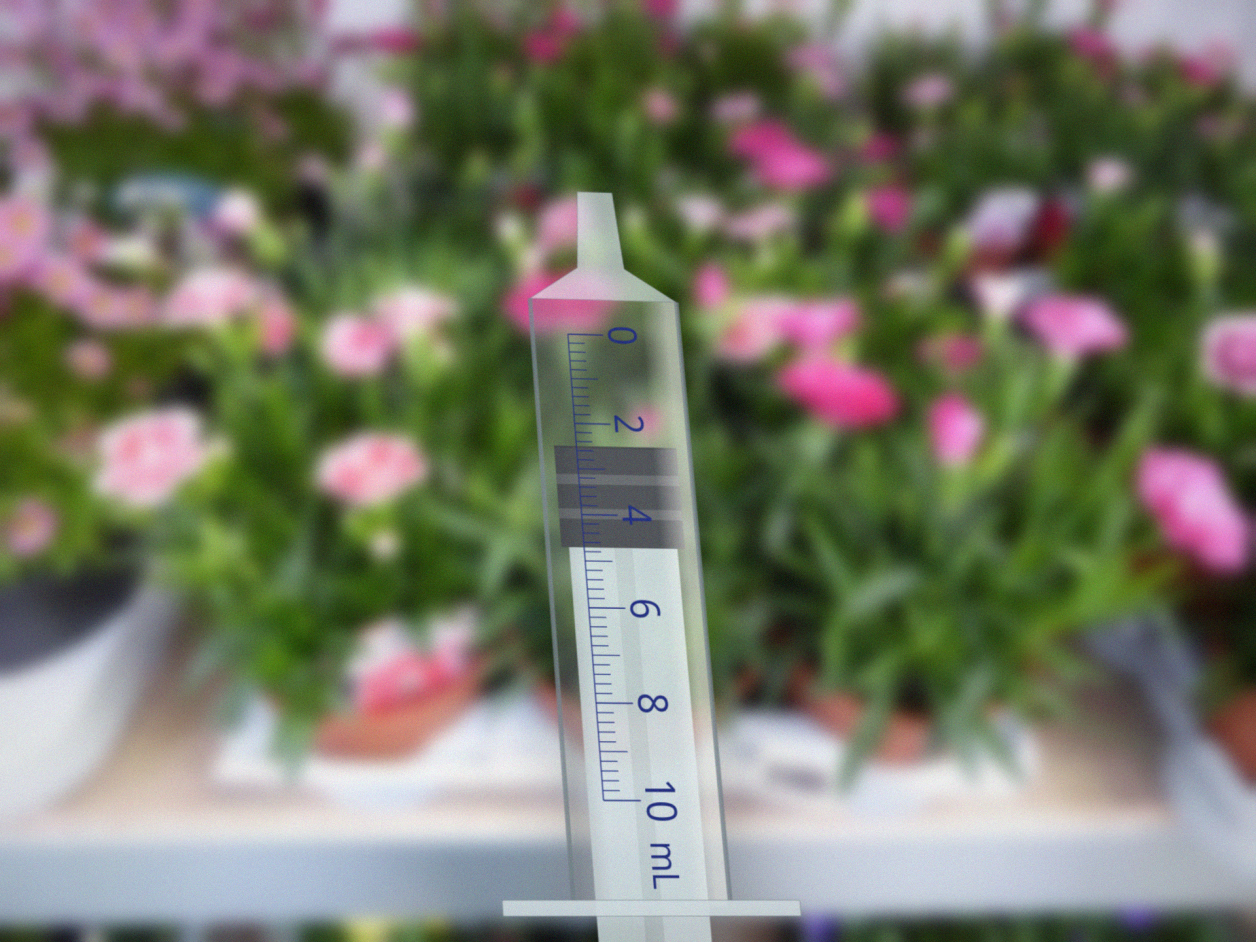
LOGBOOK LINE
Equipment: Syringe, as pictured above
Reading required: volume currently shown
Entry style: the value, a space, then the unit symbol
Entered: 2.5 mL
